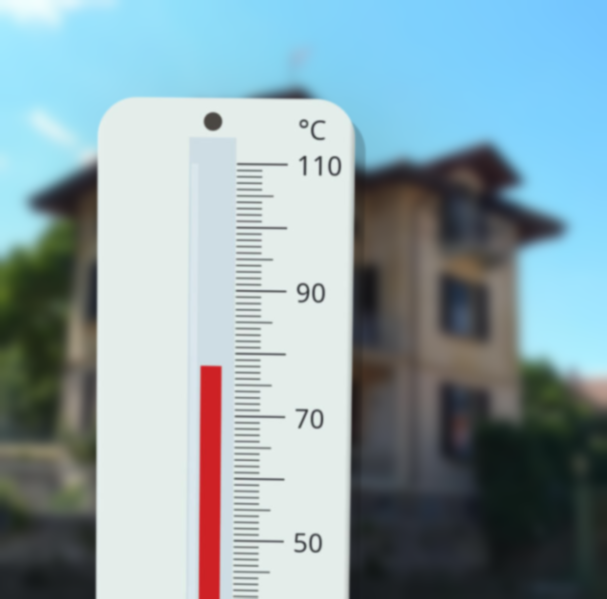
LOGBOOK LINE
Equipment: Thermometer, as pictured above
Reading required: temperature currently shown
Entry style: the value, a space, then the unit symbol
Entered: 78 °C
